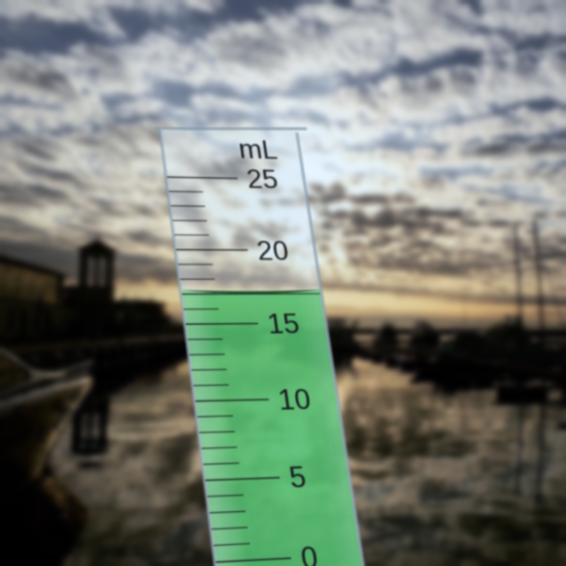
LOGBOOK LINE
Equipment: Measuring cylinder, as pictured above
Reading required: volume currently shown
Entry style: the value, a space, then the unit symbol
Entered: 17 mL
